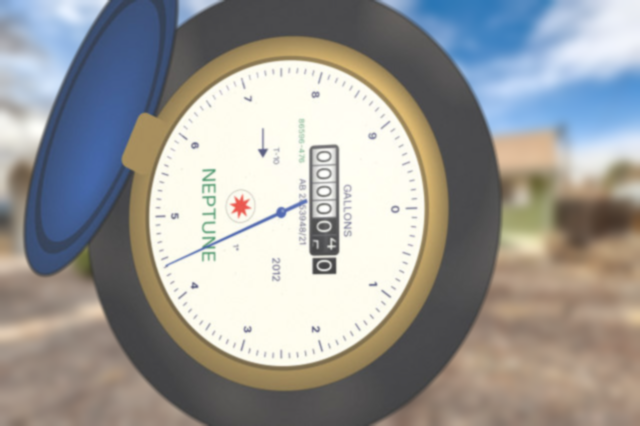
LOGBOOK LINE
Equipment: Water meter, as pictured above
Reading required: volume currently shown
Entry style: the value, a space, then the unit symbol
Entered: 44.4 gal
